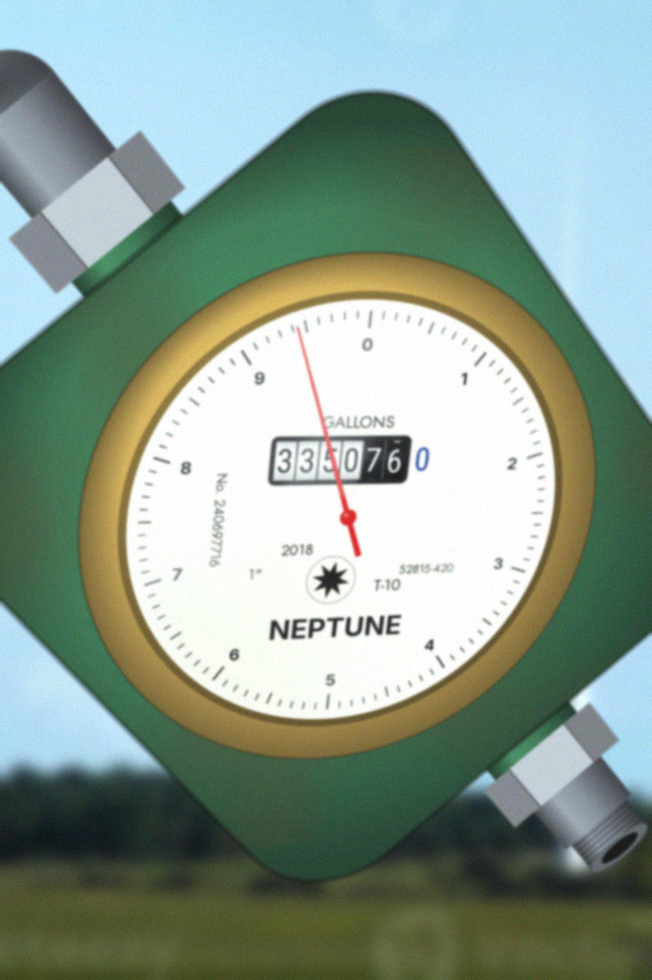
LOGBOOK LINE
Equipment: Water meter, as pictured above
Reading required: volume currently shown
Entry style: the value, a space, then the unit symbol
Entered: 3350759.4 gal
